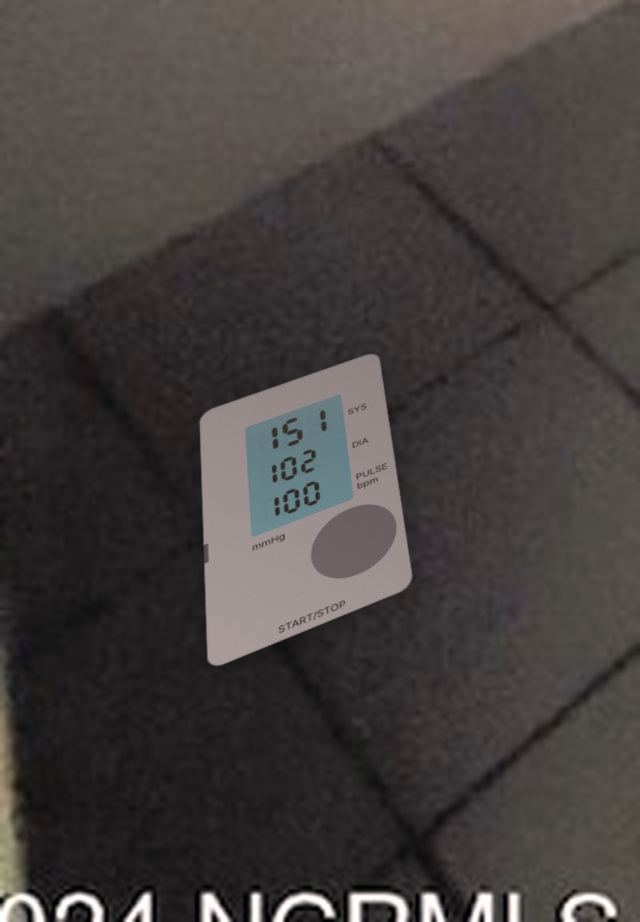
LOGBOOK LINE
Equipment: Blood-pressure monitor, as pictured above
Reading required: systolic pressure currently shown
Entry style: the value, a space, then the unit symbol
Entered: 151 mmHg
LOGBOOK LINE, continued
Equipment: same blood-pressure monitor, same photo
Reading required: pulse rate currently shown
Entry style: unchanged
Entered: 100 bpm
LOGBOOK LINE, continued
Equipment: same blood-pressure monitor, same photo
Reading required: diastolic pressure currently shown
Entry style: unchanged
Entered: 102 mmHg
